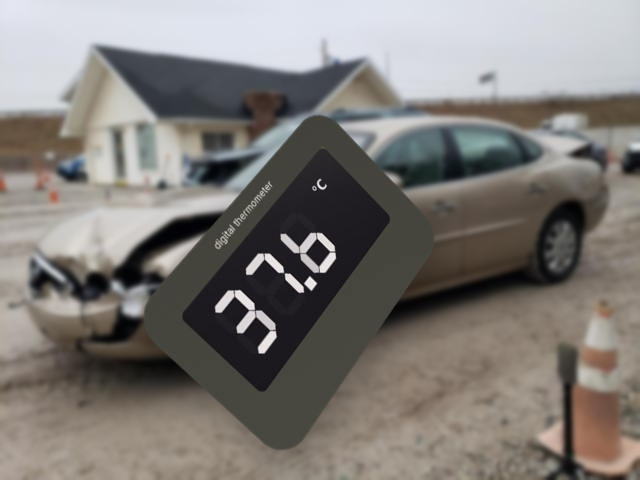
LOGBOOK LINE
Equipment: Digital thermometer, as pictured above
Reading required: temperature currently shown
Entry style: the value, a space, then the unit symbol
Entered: 37.6 °C
